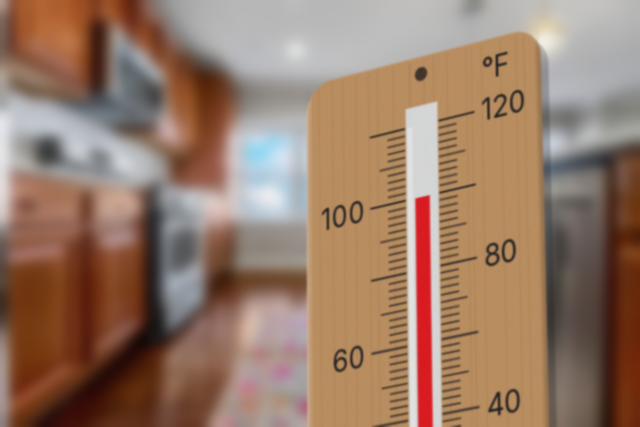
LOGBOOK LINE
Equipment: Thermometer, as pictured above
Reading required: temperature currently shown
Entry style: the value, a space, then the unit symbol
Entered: 100 °F
